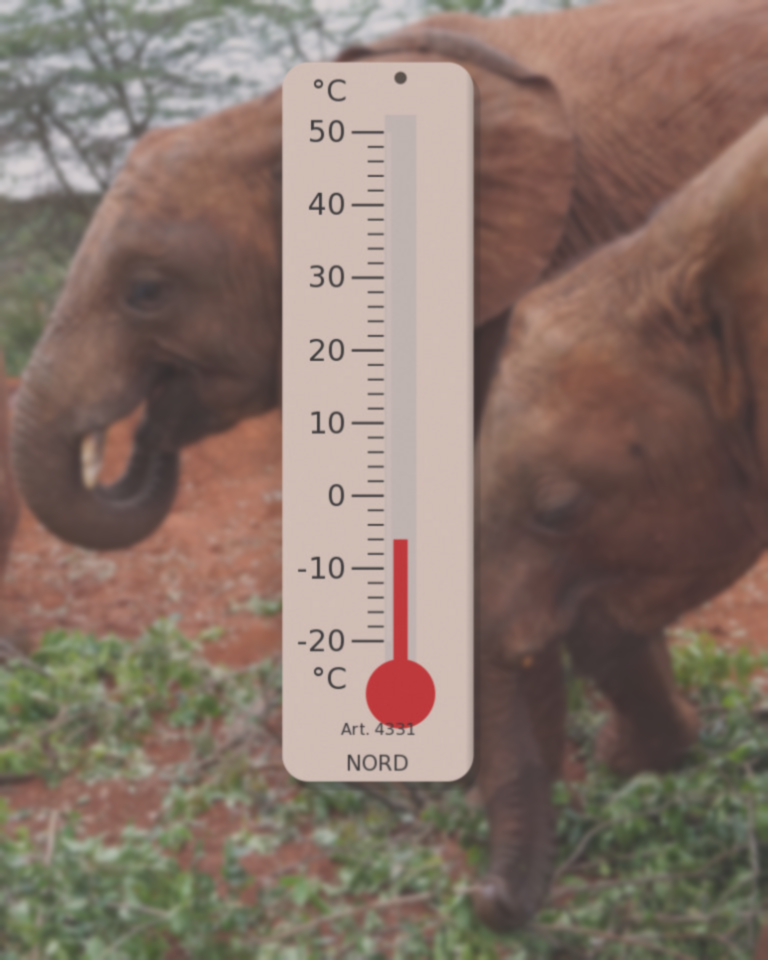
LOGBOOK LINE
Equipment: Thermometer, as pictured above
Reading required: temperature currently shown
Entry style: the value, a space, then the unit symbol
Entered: -6 °C
